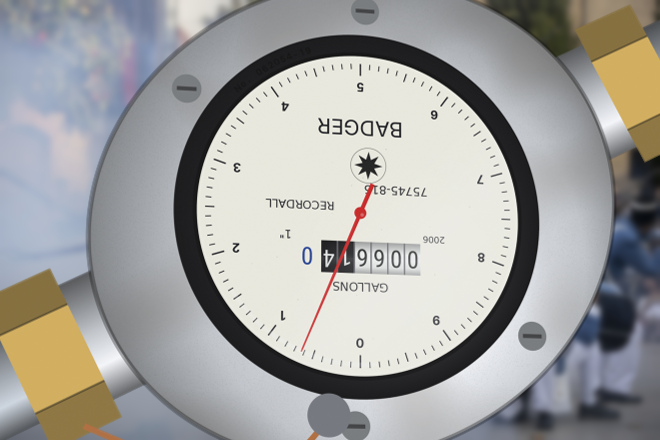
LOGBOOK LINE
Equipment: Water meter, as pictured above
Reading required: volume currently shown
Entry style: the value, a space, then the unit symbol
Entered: 66140.6 gal
